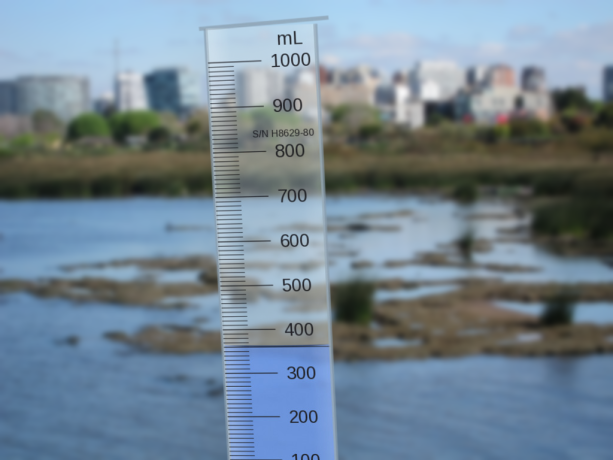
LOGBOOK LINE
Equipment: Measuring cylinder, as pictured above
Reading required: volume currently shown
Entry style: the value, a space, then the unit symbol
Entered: 360 mL
